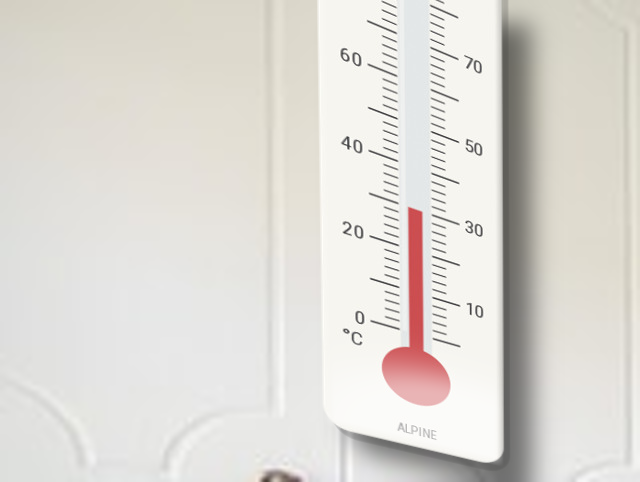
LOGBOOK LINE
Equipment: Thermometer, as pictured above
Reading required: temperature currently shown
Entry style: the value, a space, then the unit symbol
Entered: 30 °C
